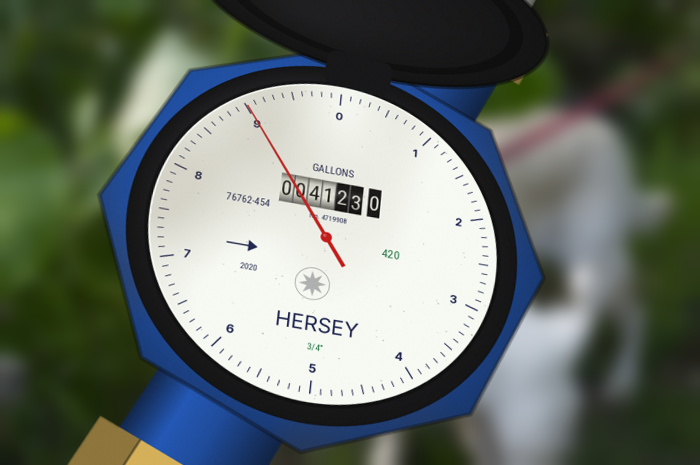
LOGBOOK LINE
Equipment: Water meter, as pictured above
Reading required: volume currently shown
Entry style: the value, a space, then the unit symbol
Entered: 41229.0 gal
